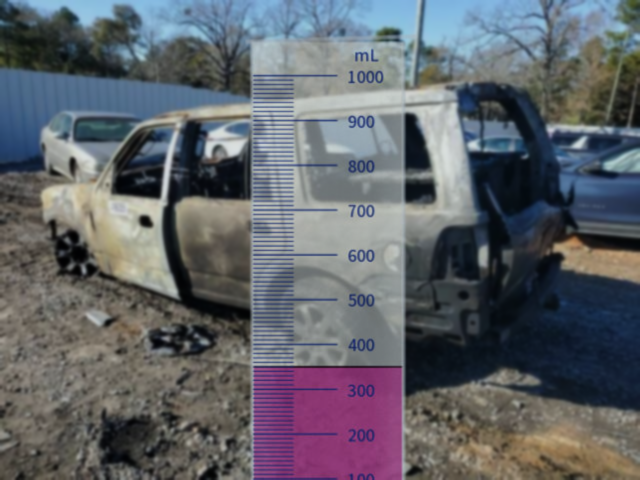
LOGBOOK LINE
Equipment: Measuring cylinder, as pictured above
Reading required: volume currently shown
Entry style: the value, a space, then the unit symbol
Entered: 350 mL
